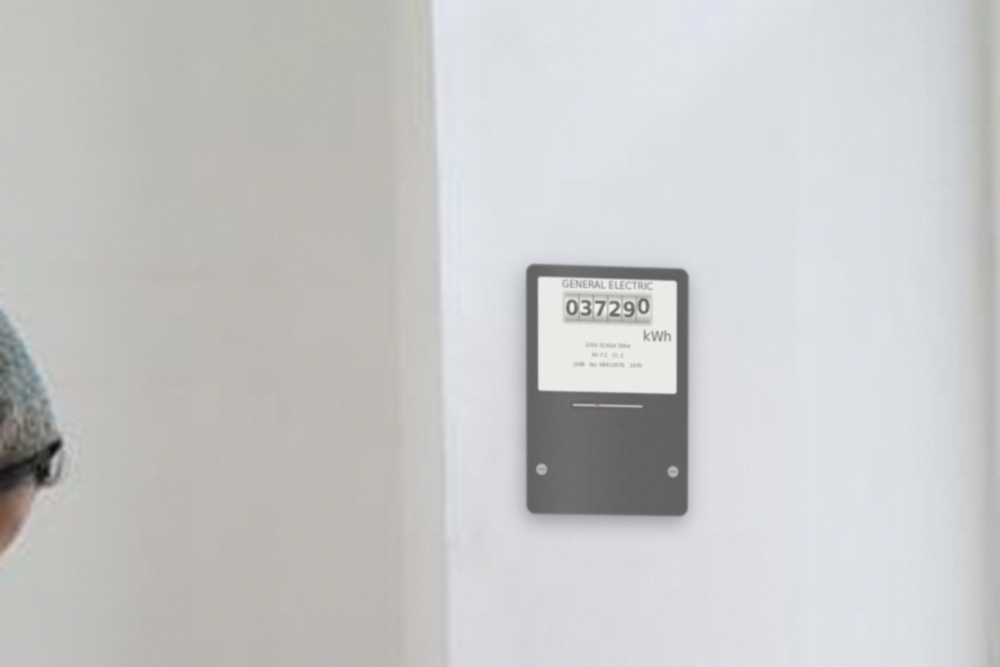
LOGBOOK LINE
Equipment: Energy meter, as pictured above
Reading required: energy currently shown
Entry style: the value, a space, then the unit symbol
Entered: 37290 kWh
